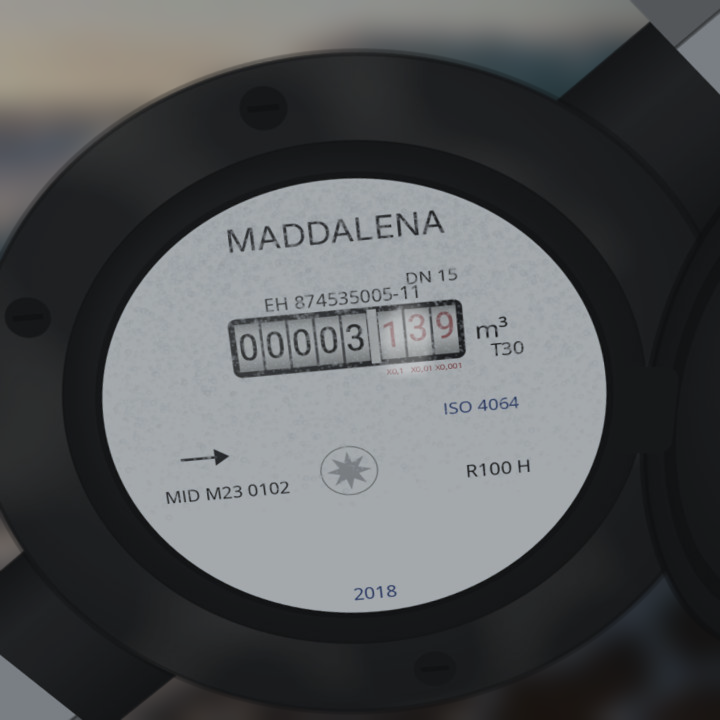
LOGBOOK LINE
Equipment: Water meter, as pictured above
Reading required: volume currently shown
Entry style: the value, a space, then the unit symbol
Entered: 3.139 m³
